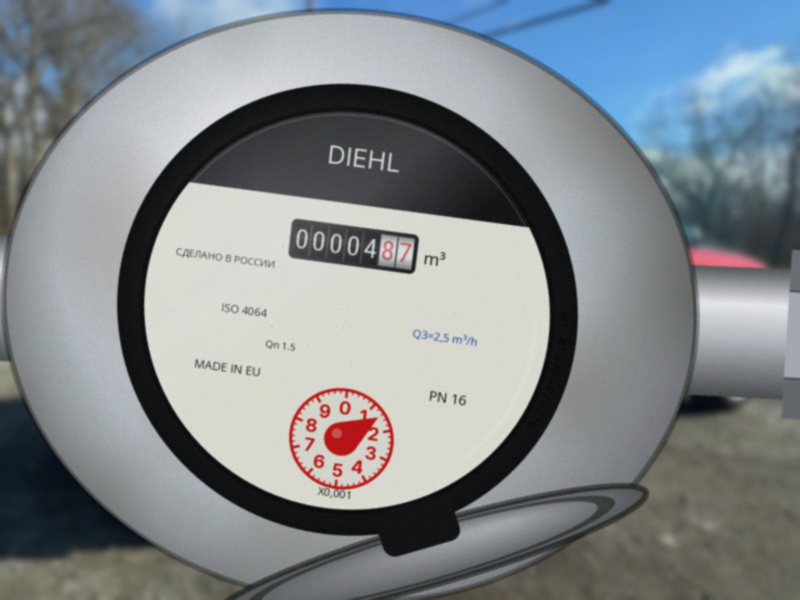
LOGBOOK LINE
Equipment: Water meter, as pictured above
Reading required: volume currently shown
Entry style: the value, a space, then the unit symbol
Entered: 4.871 m³
